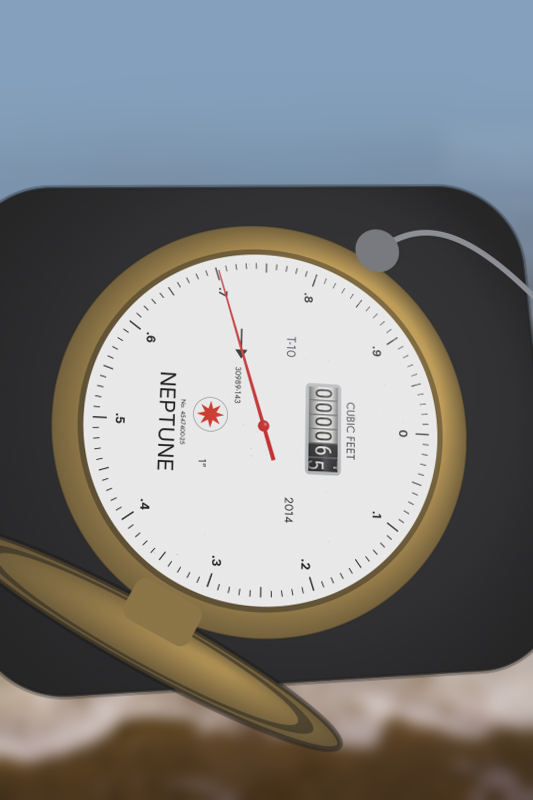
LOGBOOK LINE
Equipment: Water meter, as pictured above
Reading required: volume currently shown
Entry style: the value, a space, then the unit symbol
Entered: 64.70 ft³
